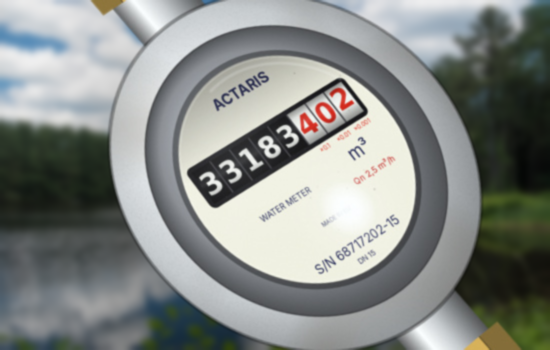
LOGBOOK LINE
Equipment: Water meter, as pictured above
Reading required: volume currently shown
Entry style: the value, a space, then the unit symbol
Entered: 33183.402 m³
